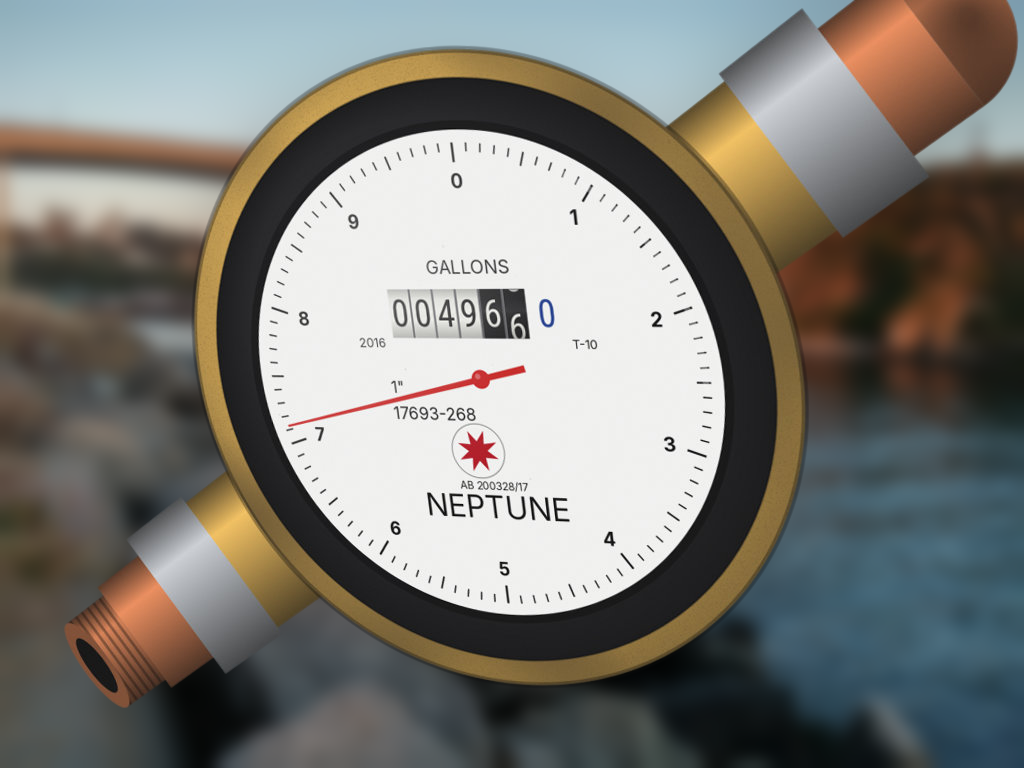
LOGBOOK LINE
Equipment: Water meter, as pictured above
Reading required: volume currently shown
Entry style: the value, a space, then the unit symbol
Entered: 49657.1 gal
